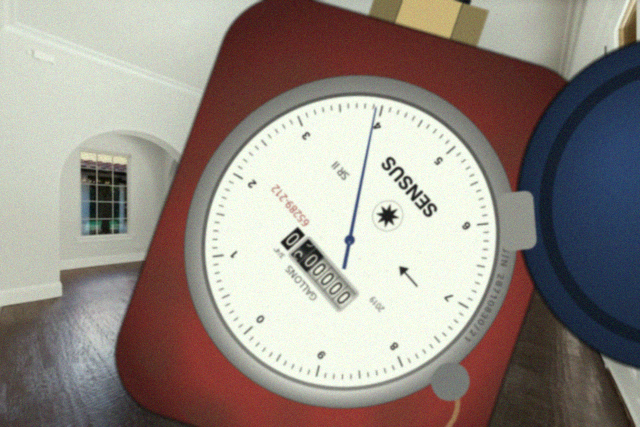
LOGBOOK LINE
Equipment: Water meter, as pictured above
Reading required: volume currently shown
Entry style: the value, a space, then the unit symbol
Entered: 53.9 gal
